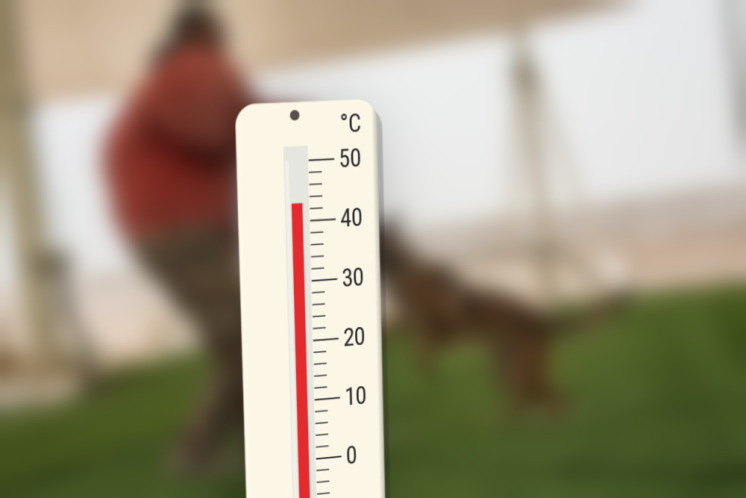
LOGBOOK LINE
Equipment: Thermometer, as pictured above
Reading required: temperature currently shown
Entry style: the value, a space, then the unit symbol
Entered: 43 °C
